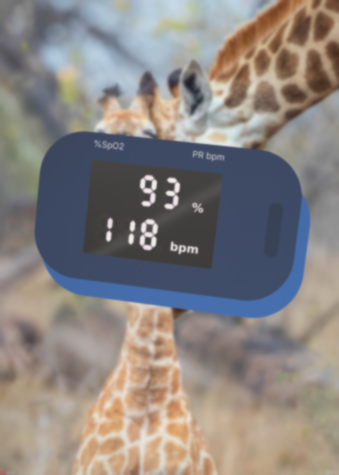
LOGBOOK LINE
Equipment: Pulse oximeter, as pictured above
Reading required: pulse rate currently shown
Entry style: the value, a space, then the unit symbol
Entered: 118 bpm
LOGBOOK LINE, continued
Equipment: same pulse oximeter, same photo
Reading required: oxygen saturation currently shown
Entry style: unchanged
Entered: 93 %
